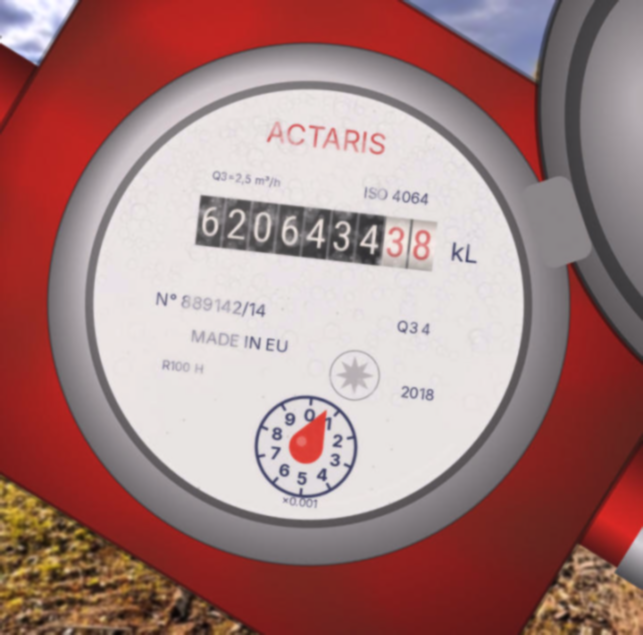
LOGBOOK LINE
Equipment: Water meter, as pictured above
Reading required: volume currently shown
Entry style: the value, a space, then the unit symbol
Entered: 6206434.380 kL
